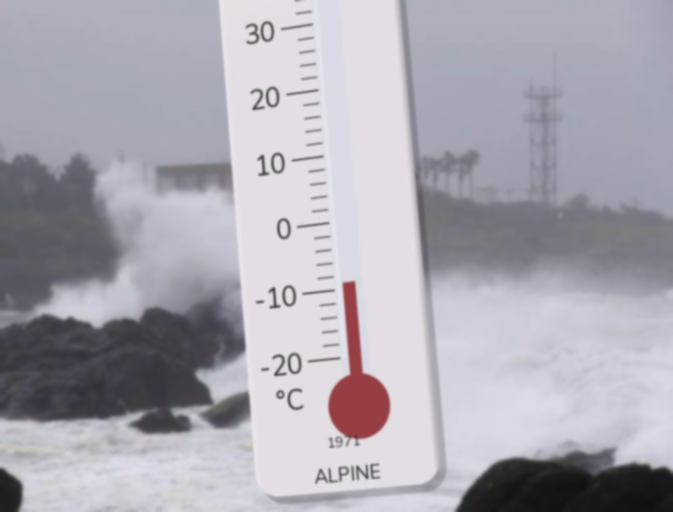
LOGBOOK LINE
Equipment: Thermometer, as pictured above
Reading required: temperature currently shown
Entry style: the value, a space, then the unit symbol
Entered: -9 °C
